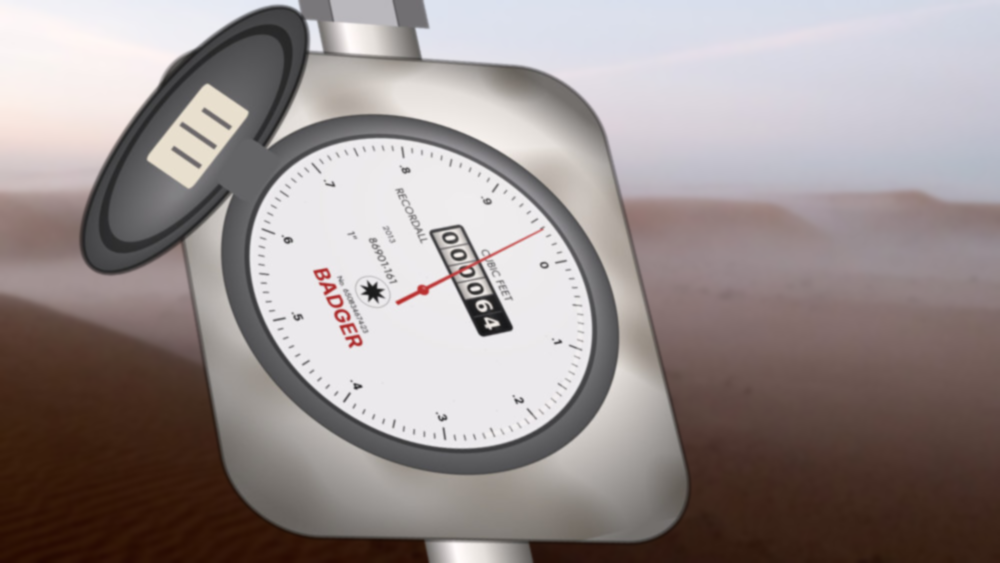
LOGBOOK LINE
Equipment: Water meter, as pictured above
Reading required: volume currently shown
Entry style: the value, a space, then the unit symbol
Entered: 63.96 ft³
